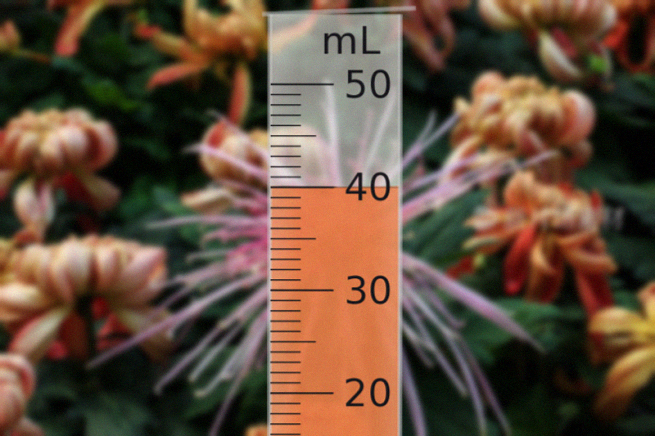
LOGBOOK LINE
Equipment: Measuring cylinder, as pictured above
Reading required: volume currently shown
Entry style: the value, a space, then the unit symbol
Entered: 40 mL
